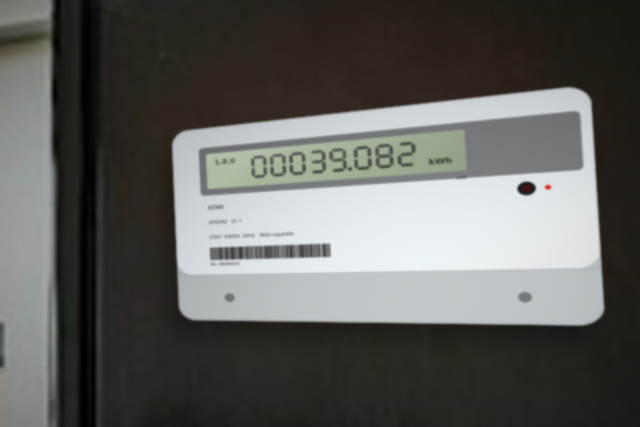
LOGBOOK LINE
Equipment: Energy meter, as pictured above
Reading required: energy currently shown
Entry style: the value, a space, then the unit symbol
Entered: 39.082 kWh
